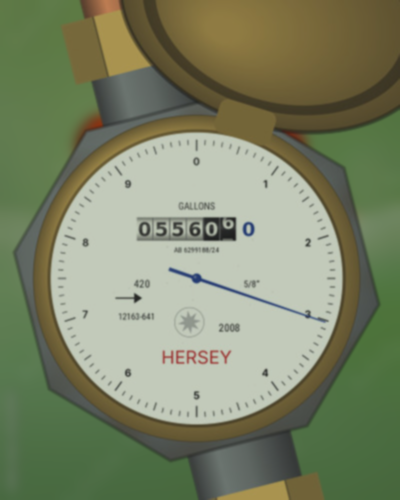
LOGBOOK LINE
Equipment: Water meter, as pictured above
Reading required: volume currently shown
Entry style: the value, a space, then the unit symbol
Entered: 556063.0 gal
